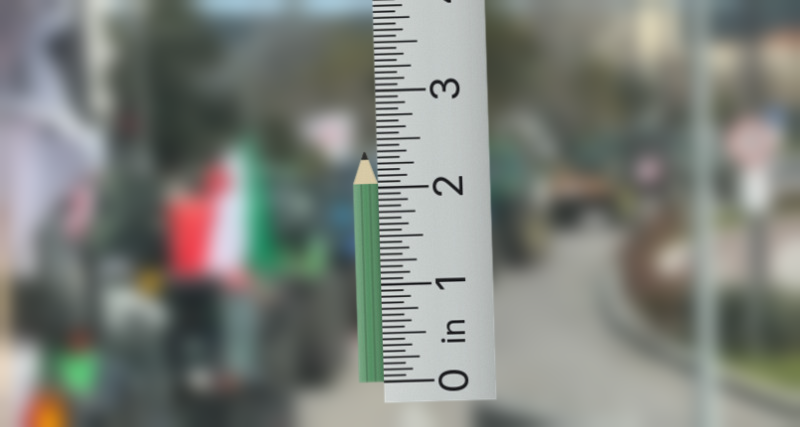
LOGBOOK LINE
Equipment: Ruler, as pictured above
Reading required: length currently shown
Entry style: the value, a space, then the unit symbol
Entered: 2.375 in
